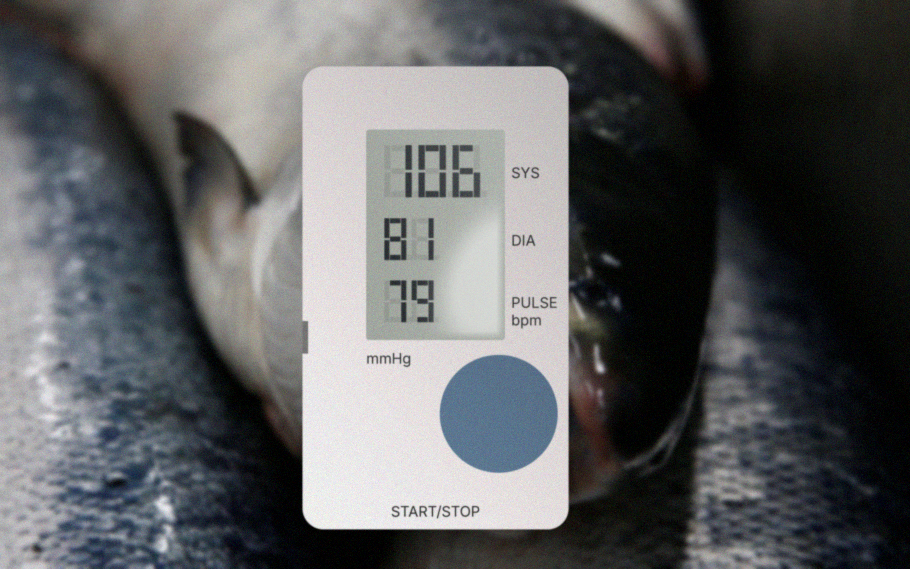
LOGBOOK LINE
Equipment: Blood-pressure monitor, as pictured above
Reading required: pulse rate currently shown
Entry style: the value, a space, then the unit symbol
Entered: 79 bpm
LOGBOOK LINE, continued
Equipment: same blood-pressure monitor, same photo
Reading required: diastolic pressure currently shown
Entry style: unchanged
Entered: 81 mmHg
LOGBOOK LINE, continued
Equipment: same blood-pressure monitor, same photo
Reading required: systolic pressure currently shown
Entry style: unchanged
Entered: 106 mmHg
